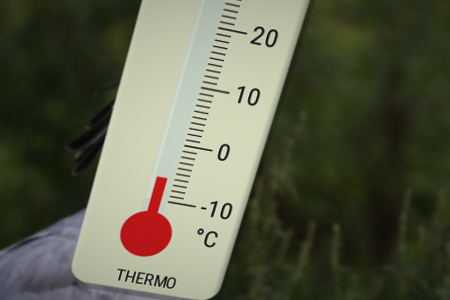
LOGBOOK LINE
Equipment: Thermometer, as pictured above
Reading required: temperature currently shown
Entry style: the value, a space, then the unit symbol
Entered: -6 °C
